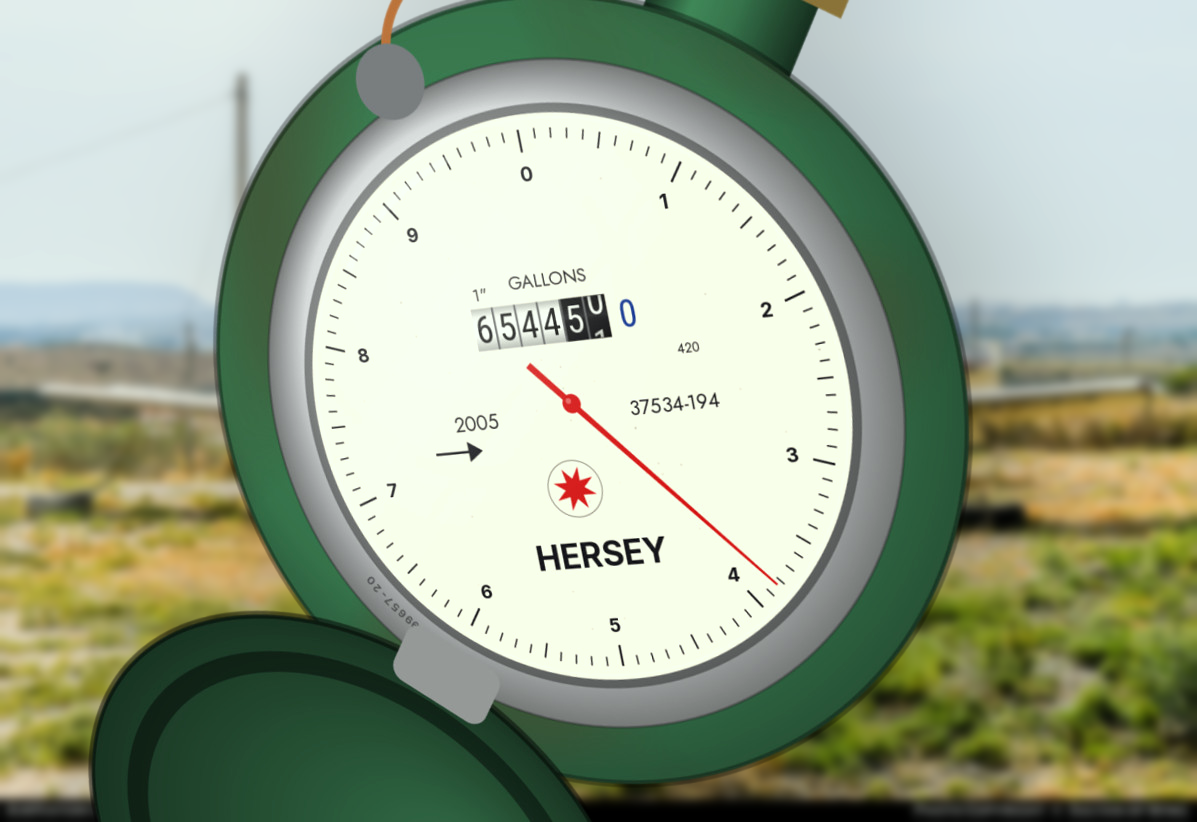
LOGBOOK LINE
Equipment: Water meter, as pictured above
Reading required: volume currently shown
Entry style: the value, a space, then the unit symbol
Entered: 6544503.8 gal
